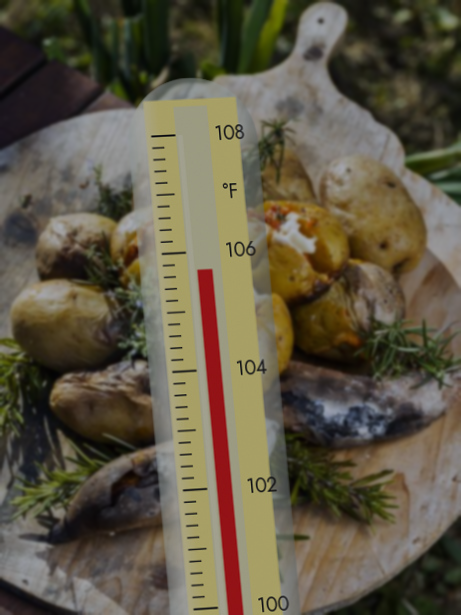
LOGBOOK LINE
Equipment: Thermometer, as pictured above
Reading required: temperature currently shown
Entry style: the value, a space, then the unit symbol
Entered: 105.7 °F
